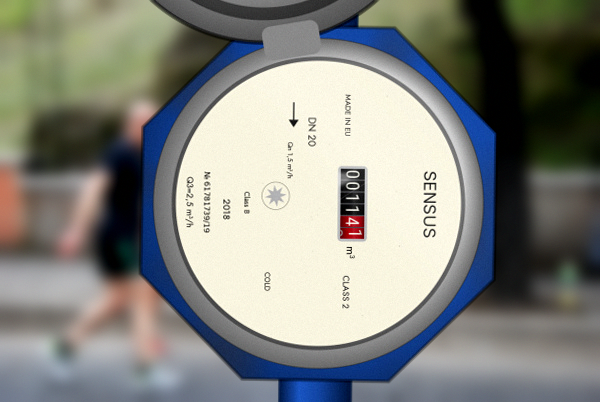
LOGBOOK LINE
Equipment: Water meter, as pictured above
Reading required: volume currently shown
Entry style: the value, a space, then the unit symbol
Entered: 11.41 m³
